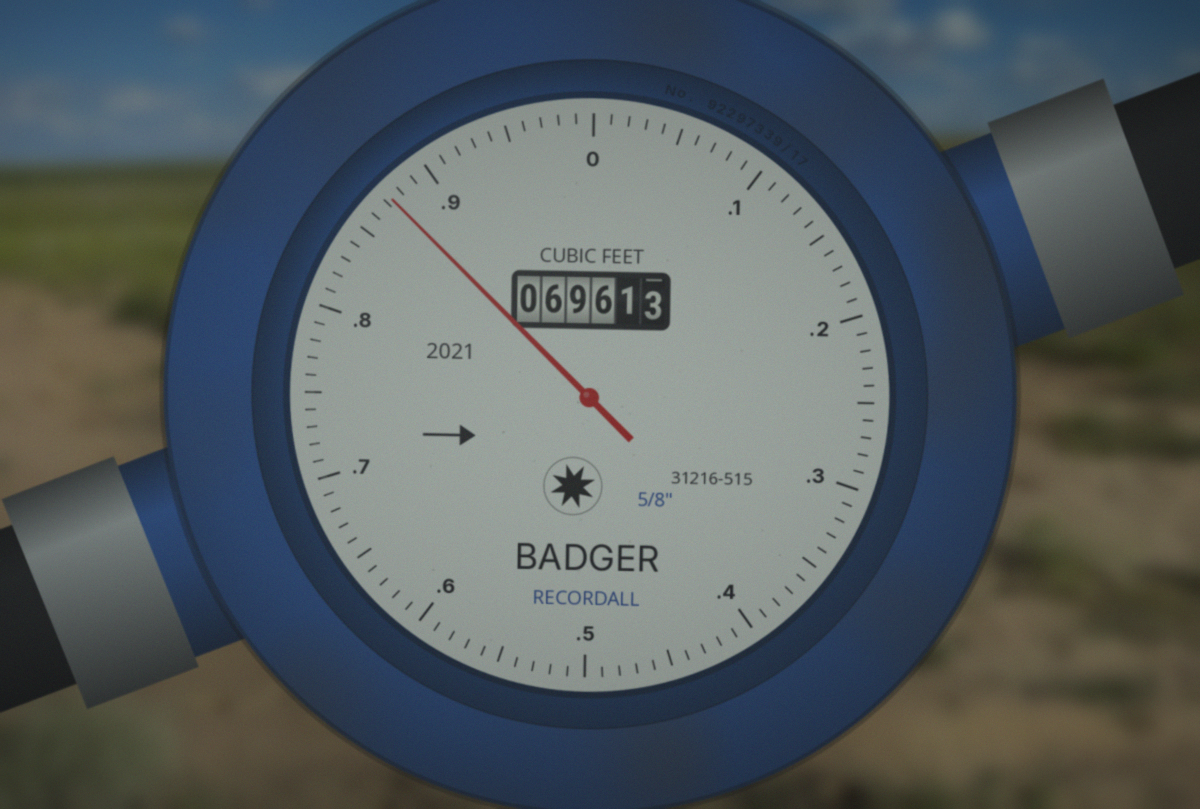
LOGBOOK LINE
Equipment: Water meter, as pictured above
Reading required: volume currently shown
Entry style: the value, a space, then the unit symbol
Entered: 69612.87 ft³
